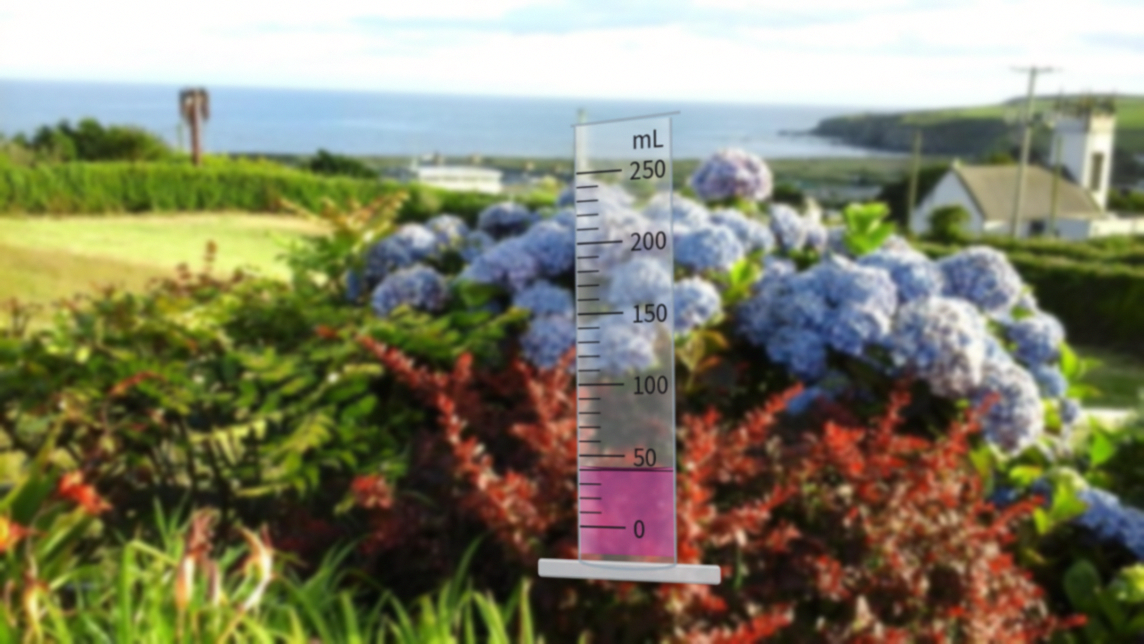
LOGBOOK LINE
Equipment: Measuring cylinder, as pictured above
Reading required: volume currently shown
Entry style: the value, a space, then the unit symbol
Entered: 40 mL
